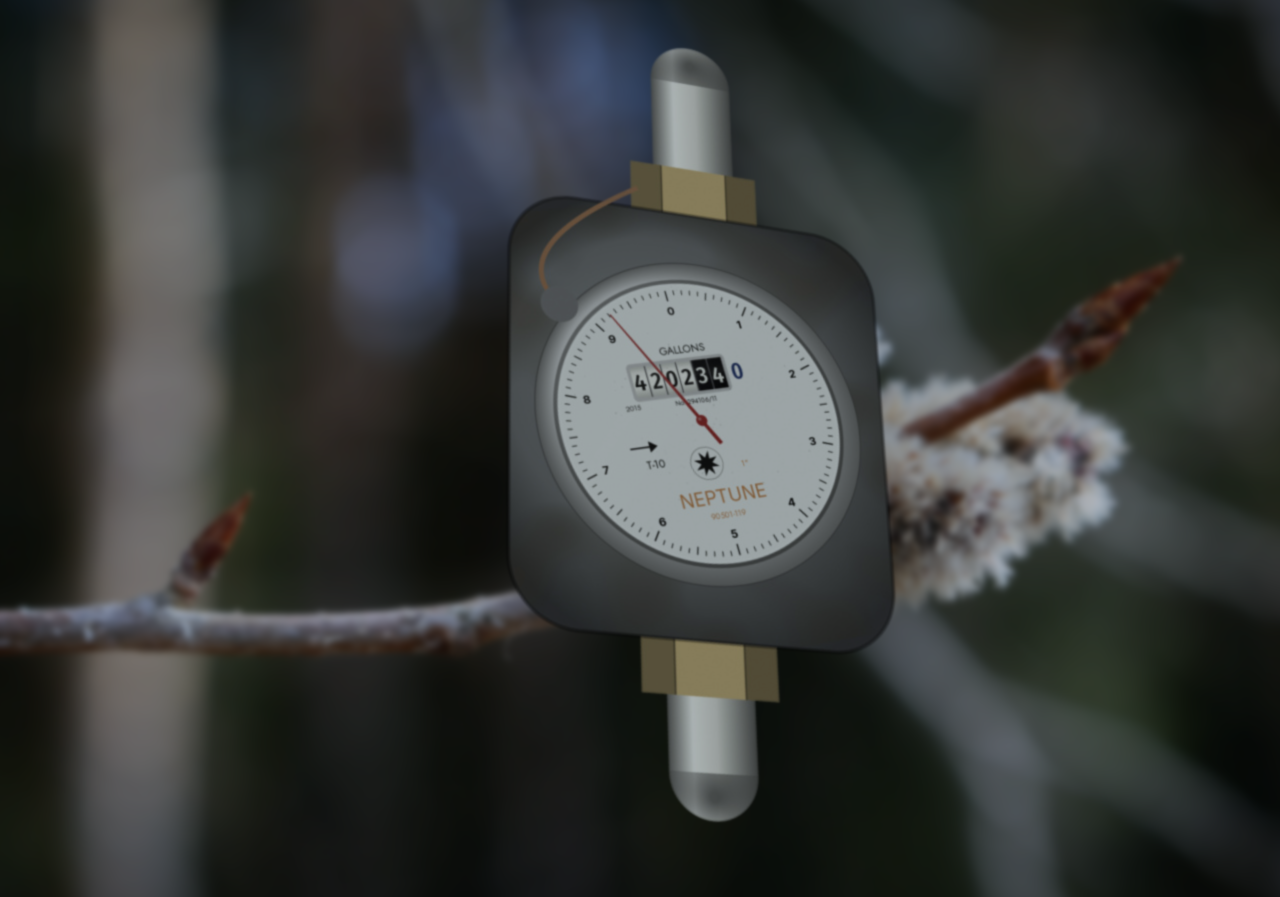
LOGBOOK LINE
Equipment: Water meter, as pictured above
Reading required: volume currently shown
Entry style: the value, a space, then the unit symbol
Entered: 4202339.2 gal
